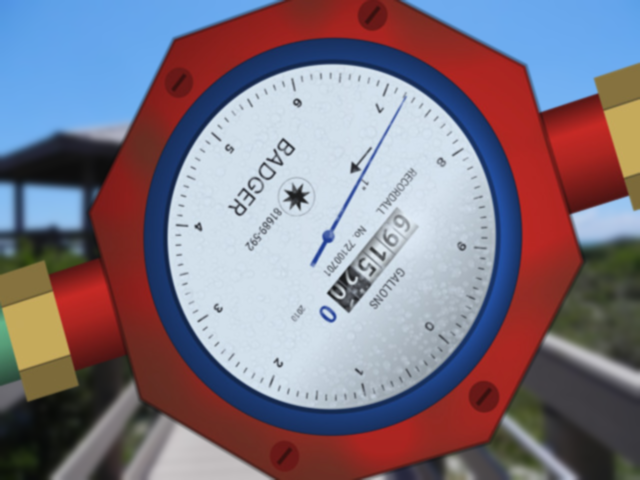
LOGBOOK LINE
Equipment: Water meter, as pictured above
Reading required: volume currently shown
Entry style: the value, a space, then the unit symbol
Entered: 6915197.2 gal
